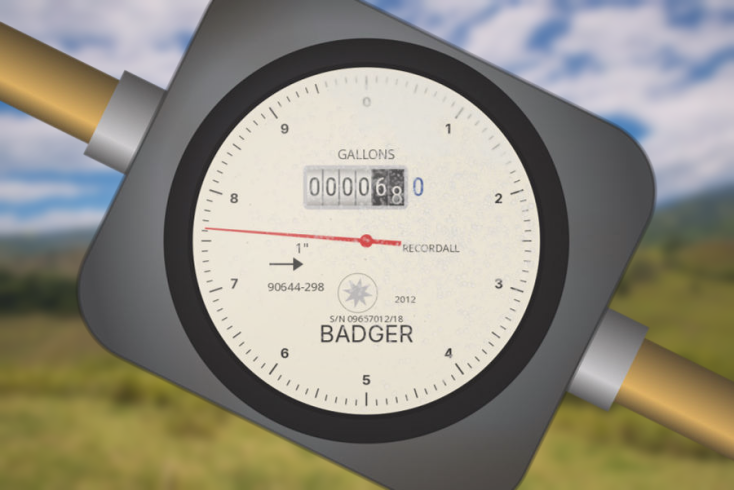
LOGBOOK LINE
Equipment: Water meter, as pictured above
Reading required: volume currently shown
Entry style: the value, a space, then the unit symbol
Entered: 677.6 gal
